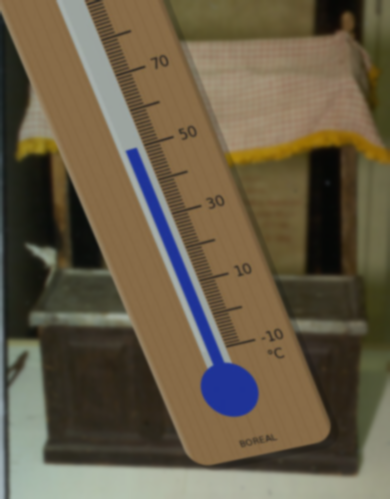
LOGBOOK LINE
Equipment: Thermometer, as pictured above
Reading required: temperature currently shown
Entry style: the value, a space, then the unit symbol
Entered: 50 °C
